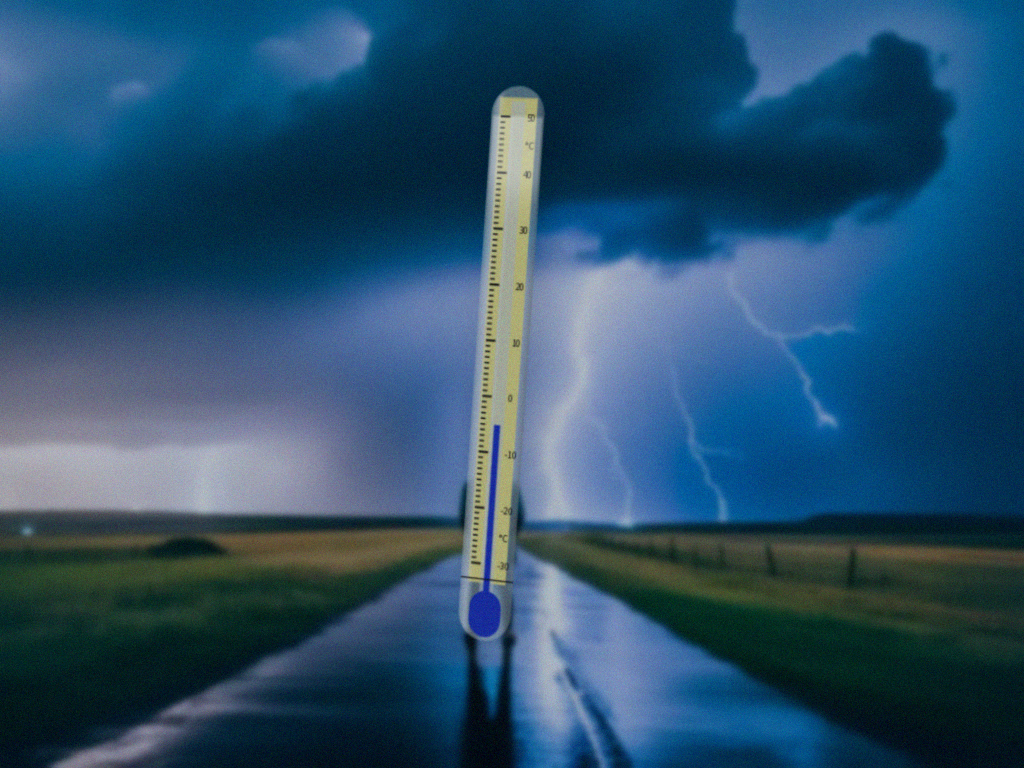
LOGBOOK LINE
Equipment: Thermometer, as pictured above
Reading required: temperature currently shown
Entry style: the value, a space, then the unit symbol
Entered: -5 °C
